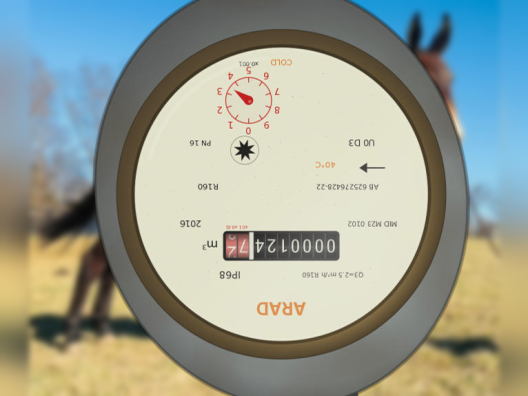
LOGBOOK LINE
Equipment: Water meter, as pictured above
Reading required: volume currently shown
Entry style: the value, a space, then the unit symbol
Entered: 124.723 m³
